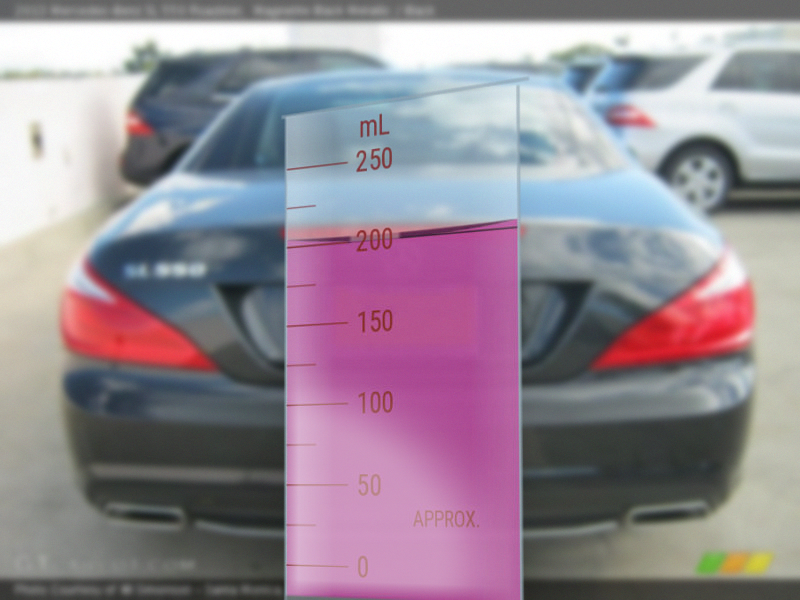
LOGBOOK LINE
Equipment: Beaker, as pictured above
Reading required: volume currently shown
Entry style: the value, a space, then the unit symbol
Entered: 200 mL
